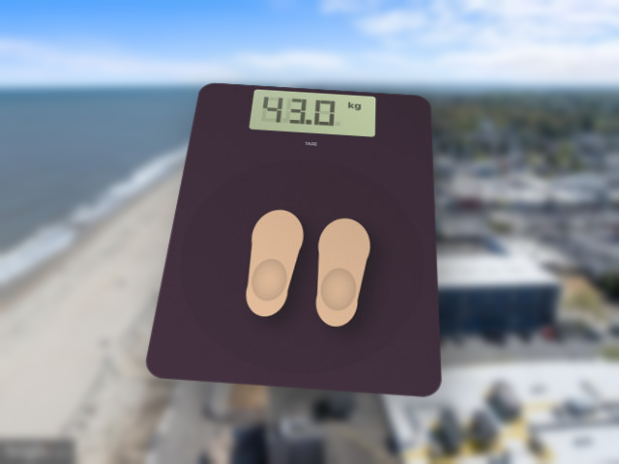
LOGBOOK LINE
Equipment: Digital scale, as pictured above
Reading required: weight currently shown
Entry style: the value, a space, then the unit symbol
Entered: 43.0 kg
